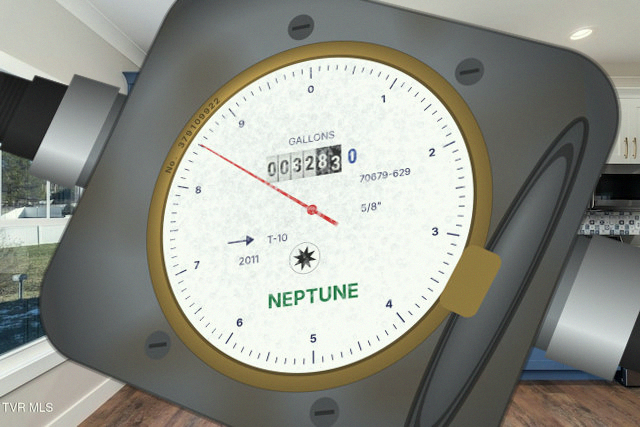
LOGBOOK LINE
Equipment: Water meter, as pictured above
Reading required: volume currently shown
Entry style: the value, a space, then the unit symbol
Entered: 32828.5 gal
